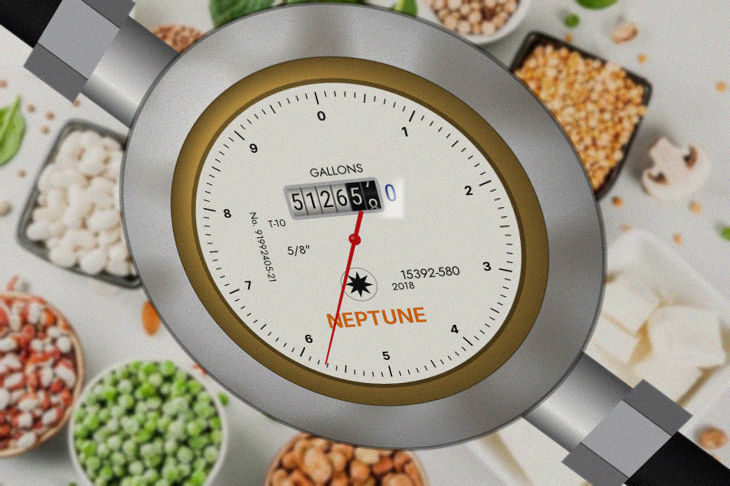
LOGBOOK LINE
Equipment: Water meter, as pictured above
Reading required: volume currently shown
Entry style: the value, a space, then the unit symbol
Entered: 5126575.7 gal
